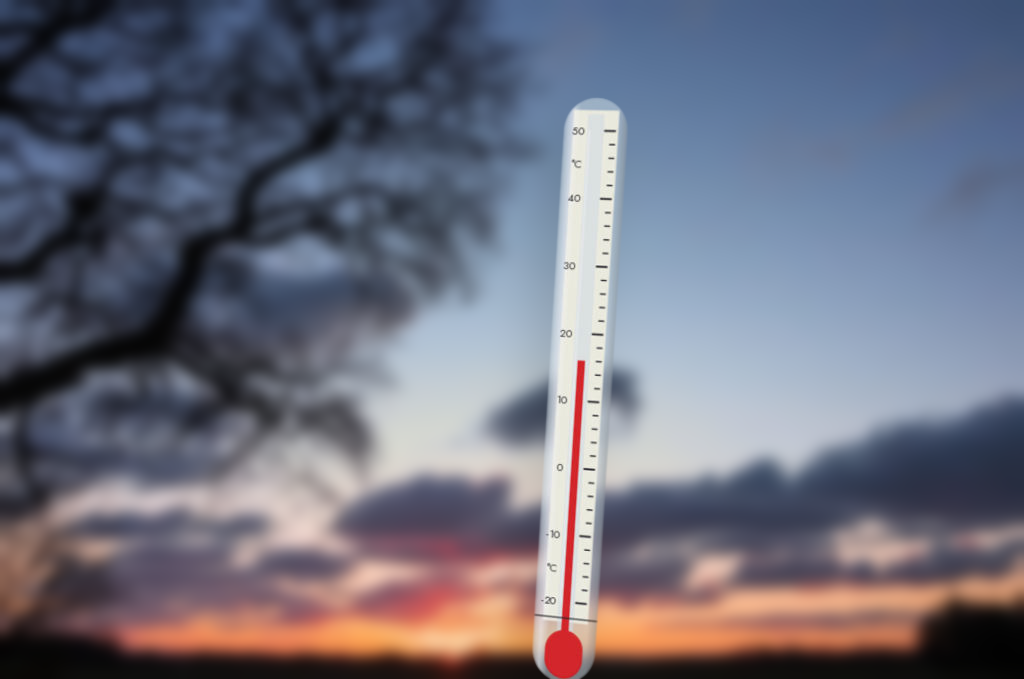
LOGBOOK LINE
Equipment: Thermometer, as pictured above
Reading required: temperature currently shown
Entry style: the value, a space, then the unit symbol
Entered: 16 °C
